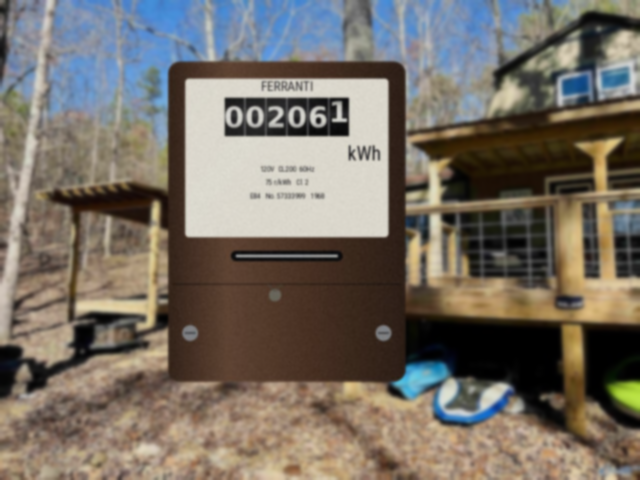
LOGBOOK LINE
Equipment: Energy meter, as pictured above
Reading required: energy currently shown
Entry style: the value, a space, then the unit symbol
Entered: 2061 kWh
